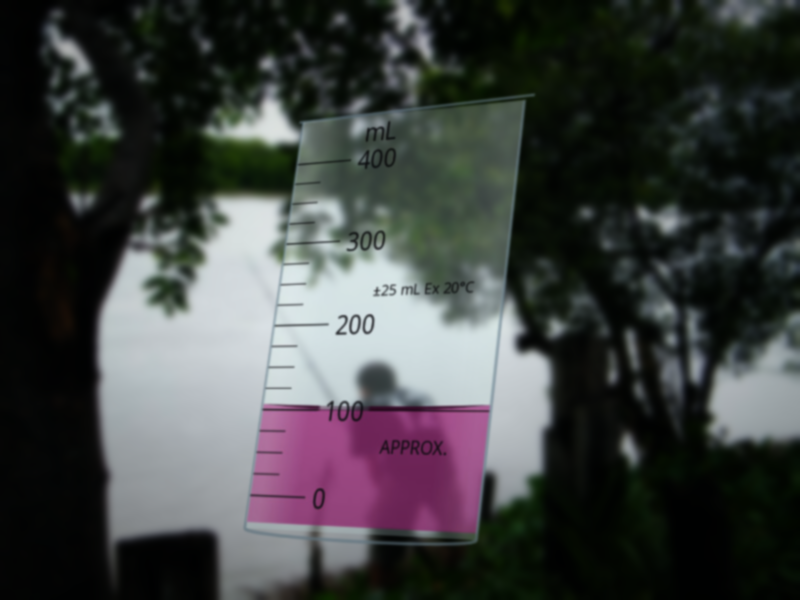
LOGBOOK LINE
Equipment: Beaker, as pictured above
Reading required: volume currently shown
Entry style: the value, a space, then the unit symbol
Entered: 100 mL
